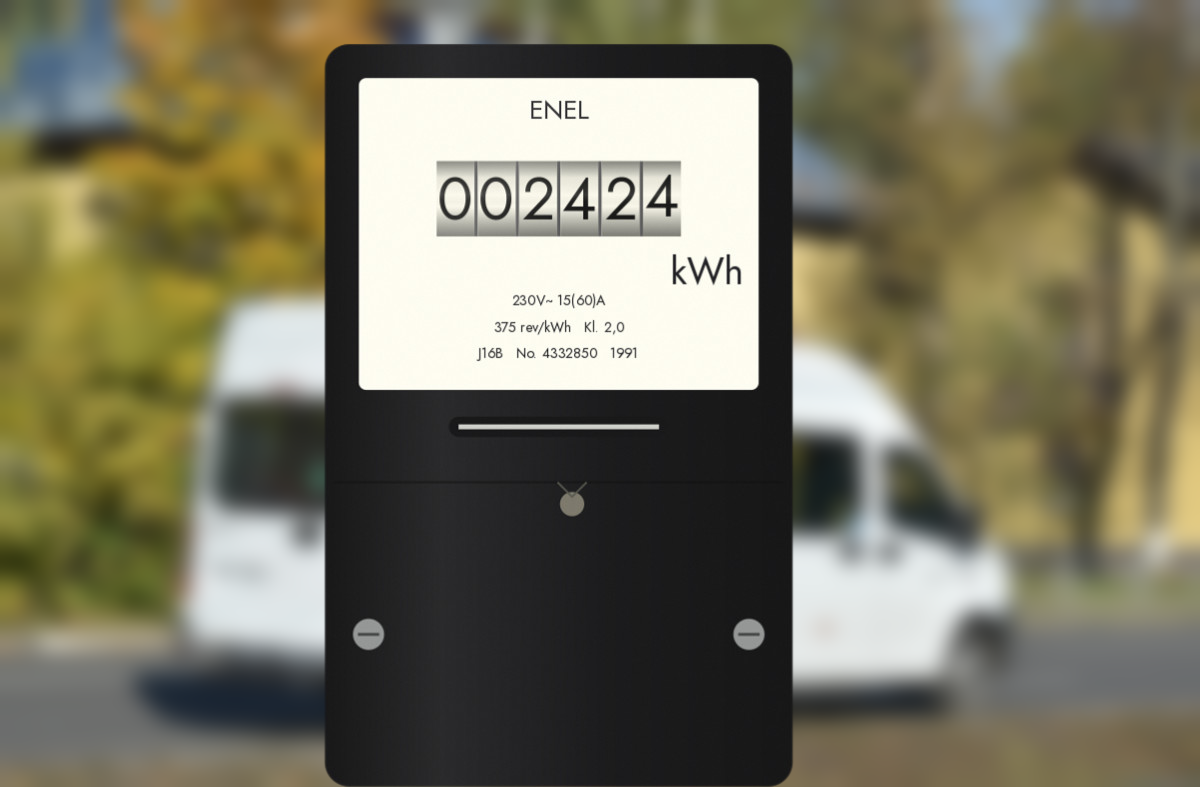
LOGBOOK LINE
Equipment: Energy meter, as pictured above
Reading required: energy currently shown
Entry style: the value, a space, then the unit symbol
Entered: 2424 kWh
